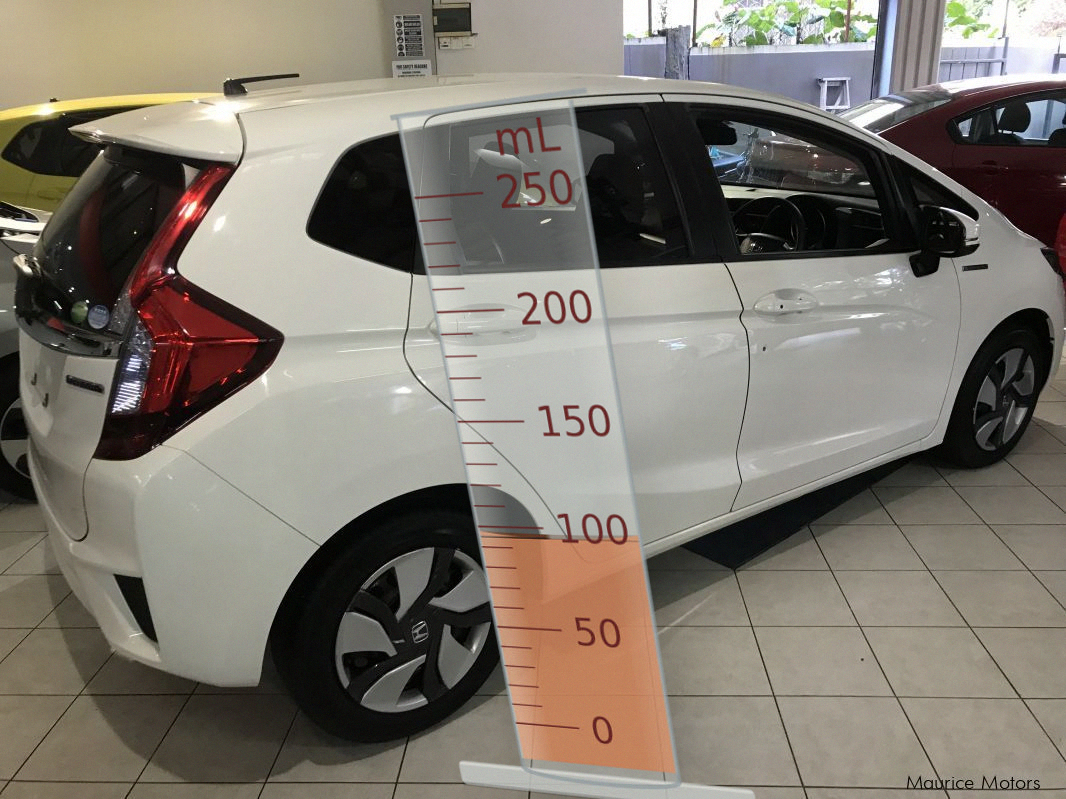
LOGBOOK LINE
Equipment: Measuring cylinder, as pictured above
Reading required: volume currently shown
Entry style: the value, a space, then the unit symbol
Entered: 95 mL
